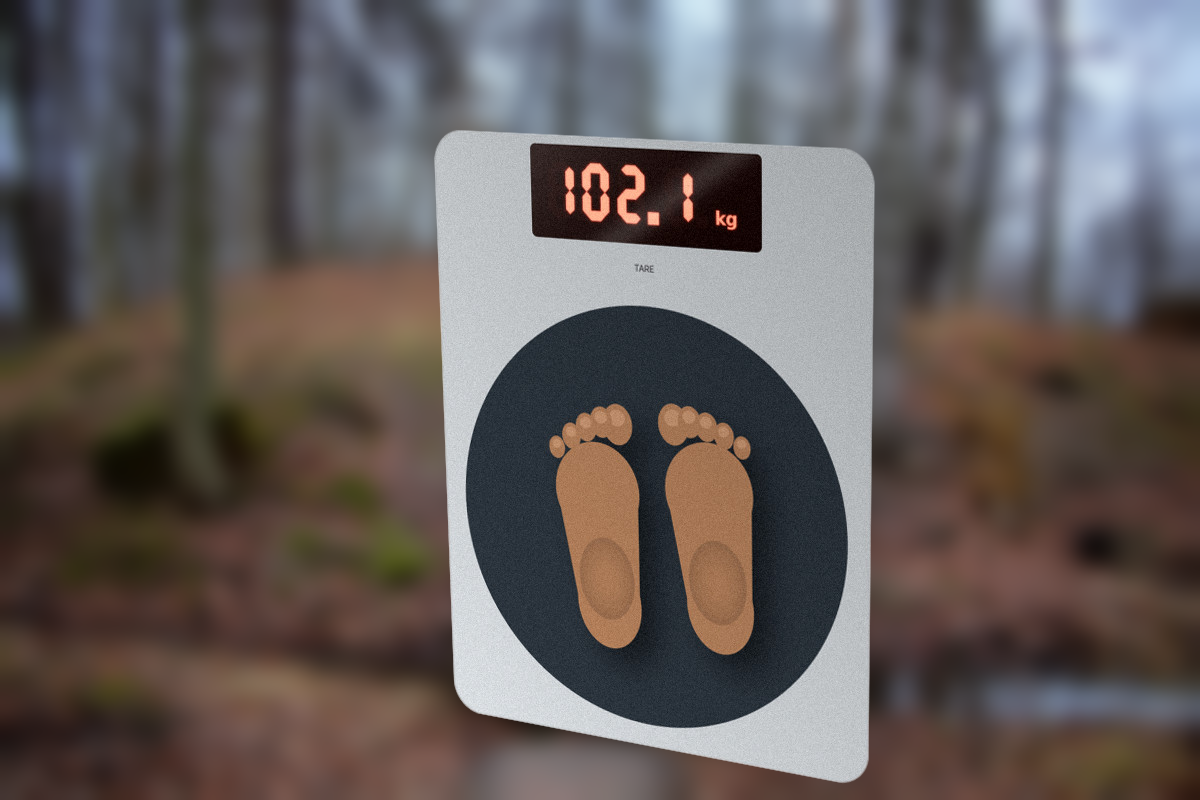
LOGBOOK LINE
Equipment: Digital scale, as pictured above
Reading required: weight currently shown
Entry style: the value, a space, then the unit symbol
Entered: 102.1 kg
